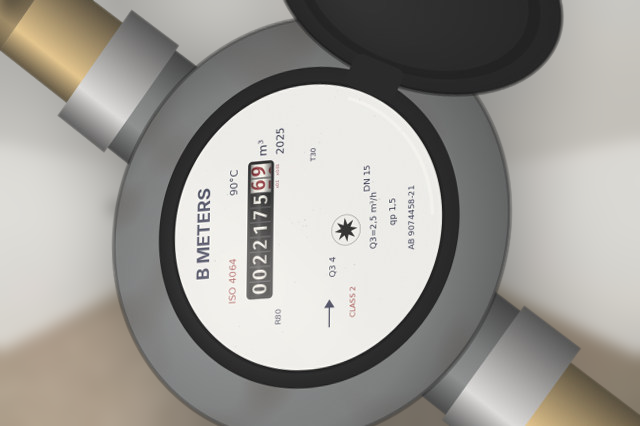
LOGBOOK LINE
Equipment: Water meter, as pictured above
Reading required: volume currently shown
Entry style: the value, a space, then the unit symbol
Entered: 22175.69 m³
